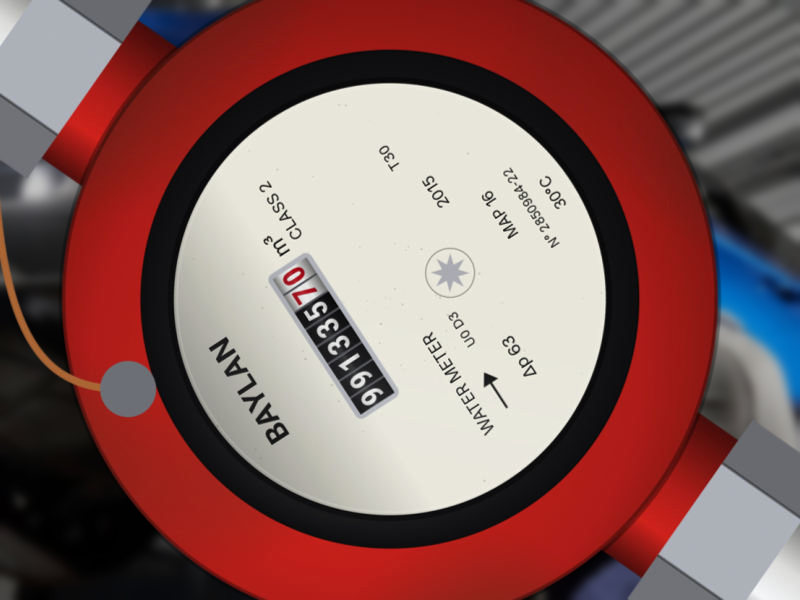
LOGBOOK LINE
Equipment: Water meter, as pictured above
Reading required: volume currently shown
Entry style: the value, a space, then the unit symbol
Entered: 991335.70 m³
